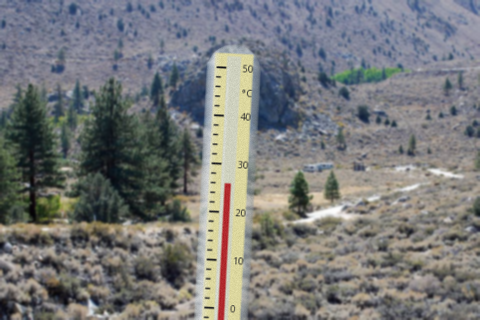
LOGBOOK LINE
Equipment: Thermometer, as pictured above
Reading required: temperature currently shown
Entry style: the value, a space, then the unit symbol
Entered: 26 °C
